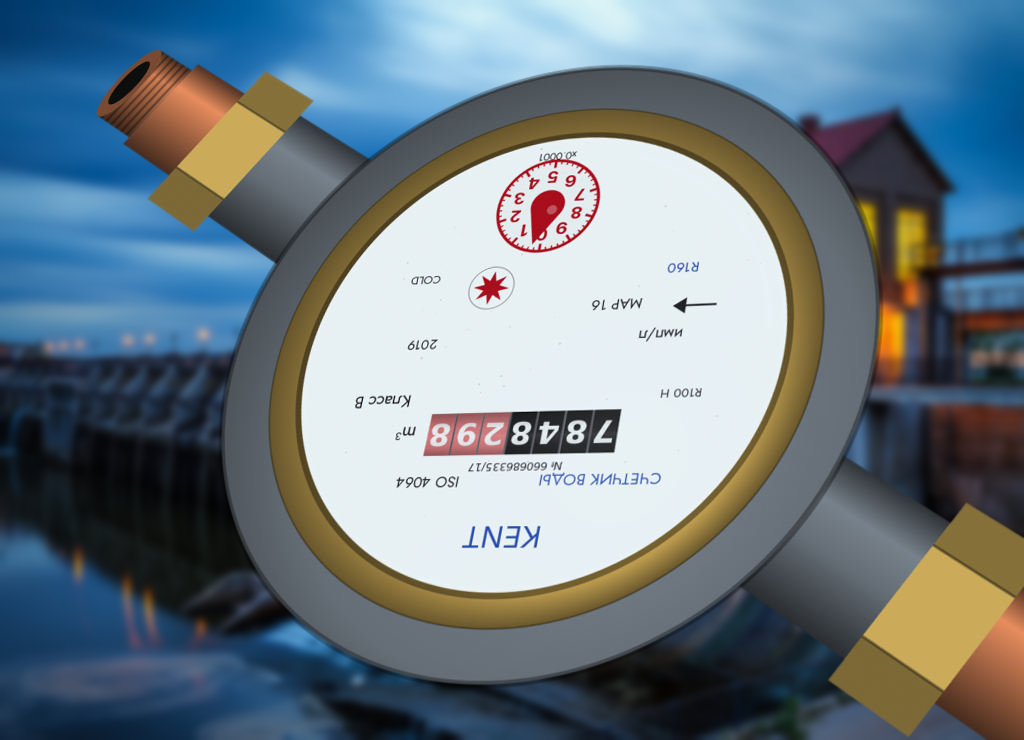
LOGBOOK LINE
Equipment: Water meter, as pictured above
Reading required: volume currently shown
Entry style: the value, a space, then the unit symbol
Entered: 7848.2980 m³
